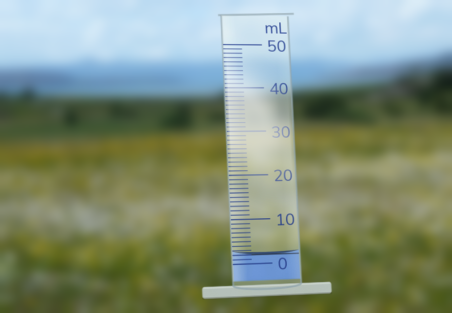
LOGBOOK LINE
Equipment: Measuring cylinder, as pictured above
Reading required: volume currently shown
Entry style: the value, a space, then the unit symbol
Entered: 2 mL
